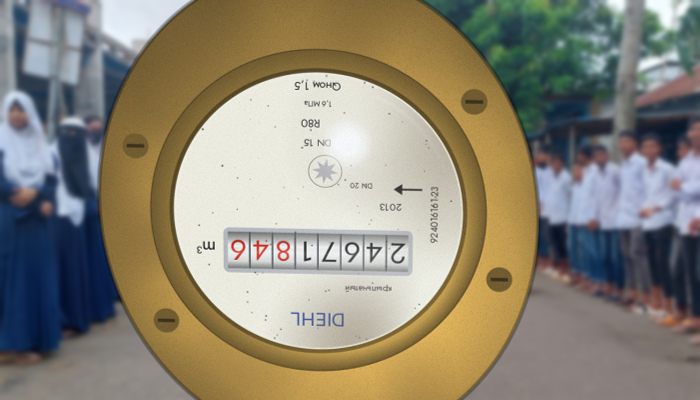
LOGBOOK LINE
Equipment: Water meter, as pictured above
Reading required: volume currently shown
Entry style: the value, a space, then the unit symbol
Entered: 24671.846 m³
